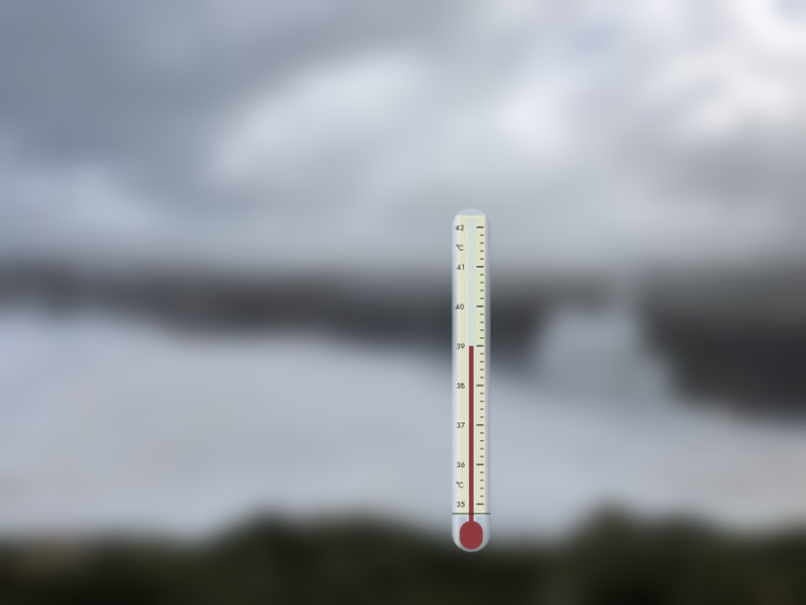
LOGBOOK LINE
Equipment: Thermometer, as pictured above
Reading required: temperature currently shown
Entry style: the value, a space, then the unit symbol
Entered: 39 °C
